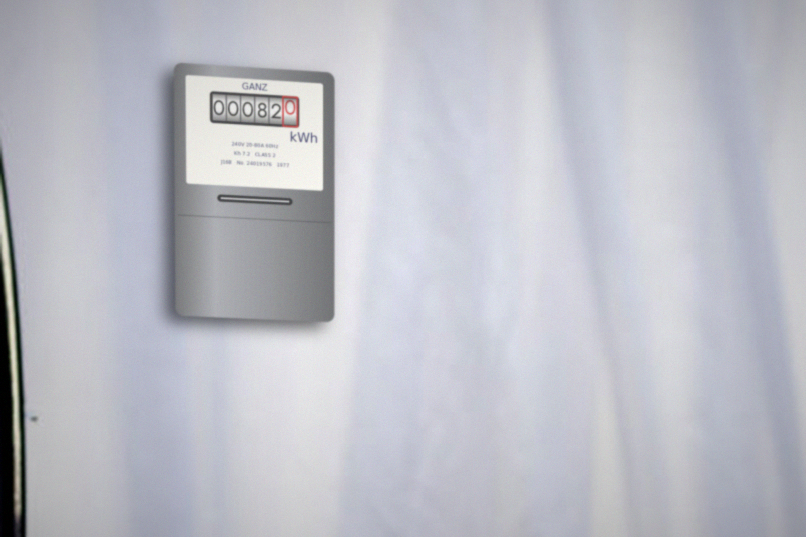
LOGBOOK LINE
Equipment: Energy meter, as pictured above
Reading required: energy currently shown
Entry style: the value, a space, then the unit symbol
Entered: 82.0 kWh
